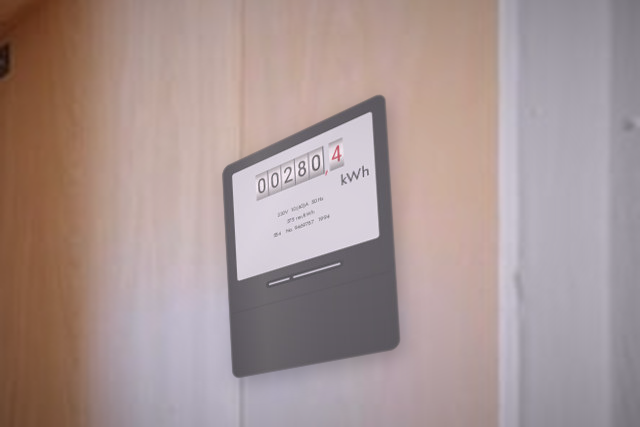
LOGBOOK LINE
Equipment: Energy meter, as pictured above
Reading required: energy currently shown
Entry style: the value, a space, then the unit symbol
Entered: 280.4 kWh
